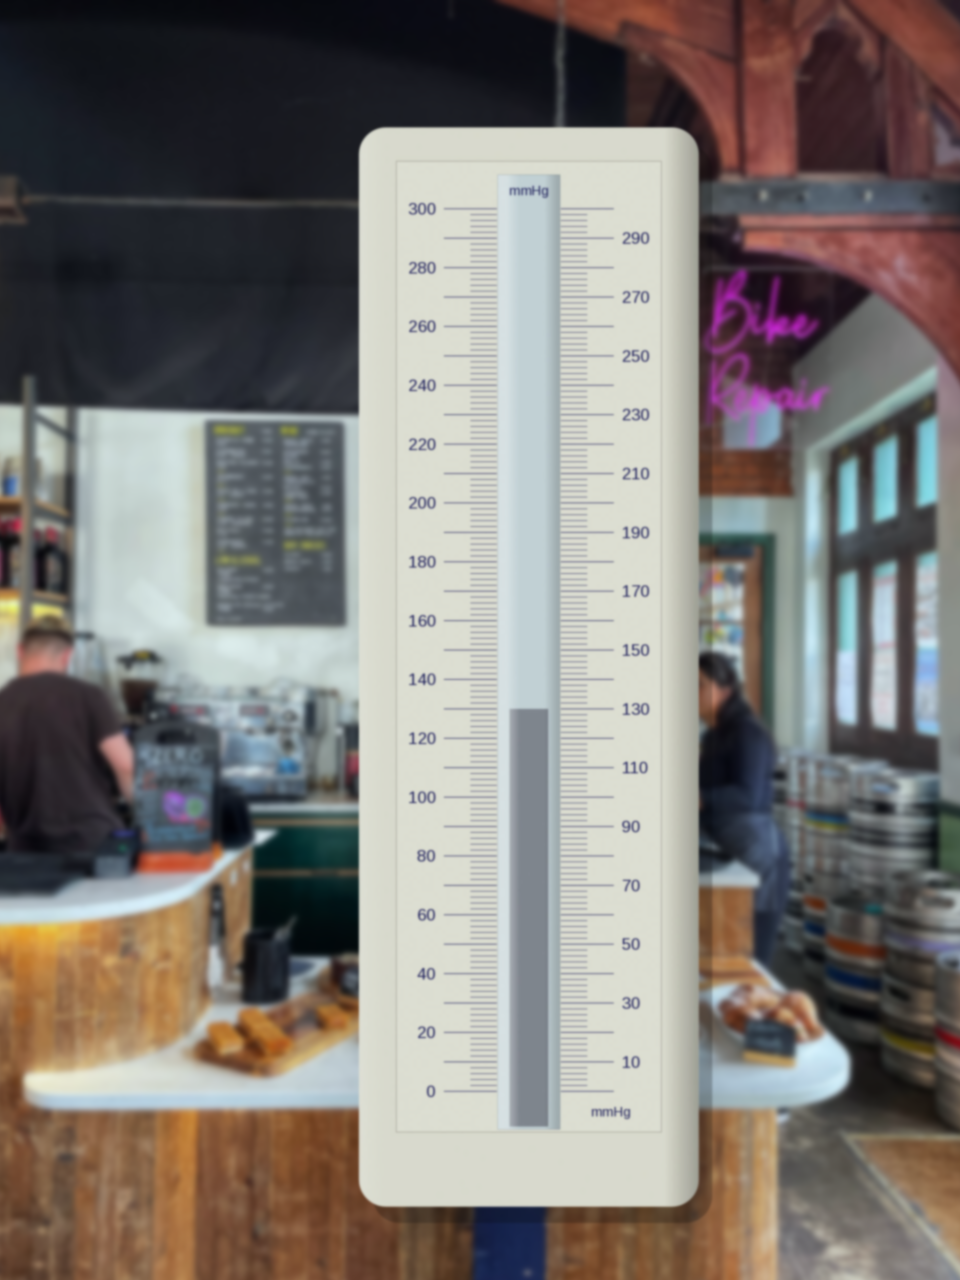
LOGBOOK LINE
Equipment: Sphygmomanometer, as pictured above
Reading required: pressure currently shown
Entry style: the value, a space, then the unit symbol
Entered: 130 mmHg
